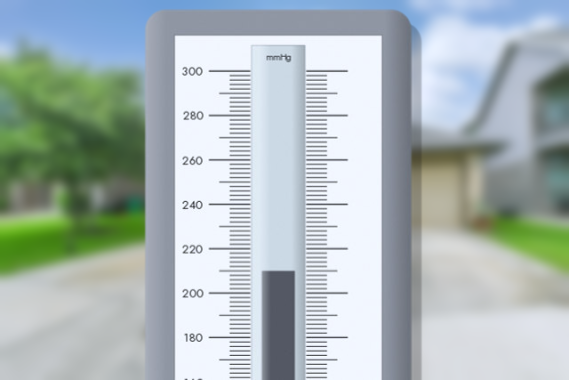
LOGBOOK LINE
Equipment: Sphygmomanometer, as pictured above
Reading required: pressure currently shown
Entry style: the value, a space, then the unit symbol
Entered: 210 mmHg
